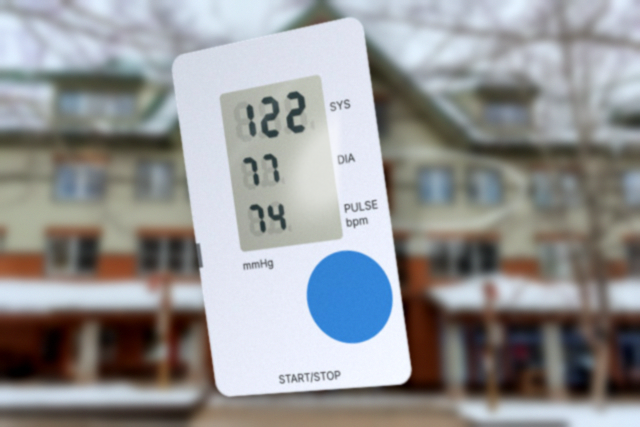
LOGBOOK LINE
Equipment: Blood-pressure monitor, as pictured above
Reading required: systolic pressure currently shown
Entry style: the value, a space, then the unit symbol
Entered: 122 mmHg
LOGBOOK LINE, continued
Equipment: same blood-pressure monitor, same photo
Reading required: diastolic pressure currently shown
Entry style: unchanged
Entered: 77 mmHg
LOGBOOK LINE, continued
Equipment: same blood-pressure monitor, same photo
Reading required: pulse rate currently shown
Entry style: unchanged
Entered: 74 bpm
